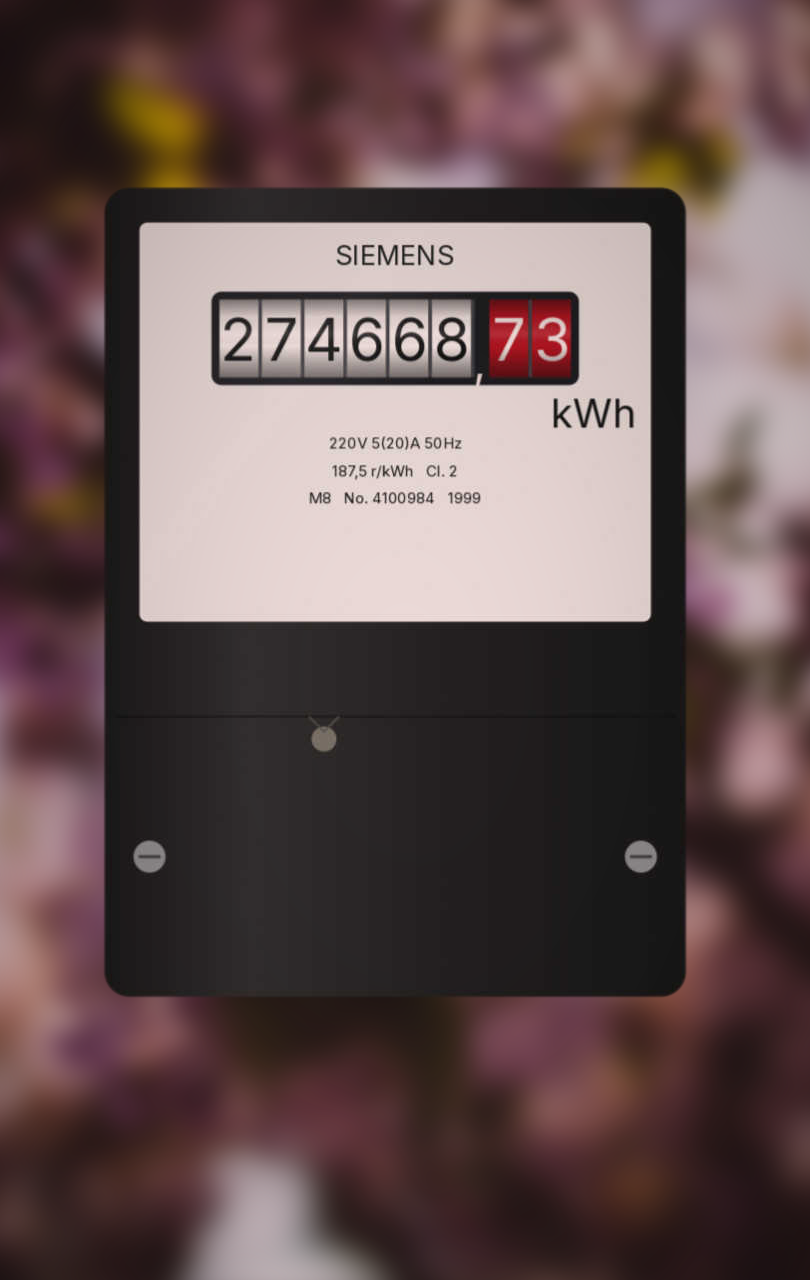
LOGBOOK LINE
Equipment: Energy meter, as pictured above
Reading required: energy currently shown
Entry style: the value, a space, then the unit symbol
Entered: 274668.73 kWh
